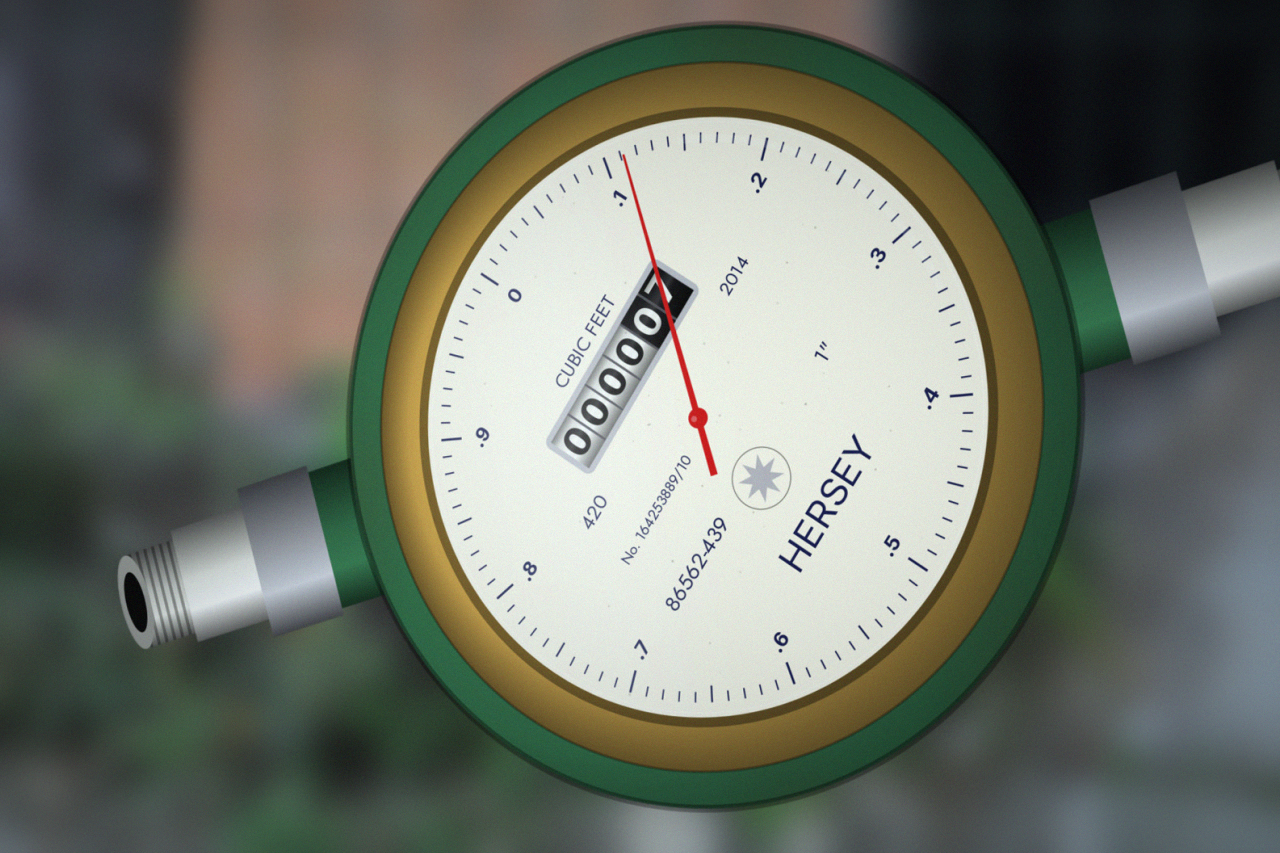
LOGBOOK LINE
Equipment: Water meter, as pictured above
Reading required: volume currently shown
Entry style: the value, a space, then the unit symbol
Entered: 7.11 ft³
